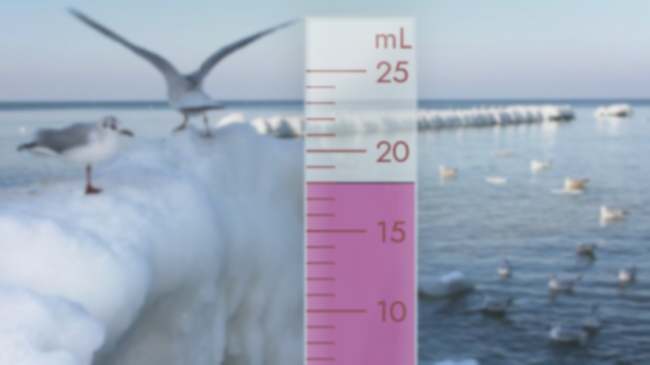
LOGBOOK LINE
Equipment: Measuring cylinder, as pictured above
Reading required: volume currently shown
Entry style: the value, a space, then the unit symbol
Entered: 18 mL
